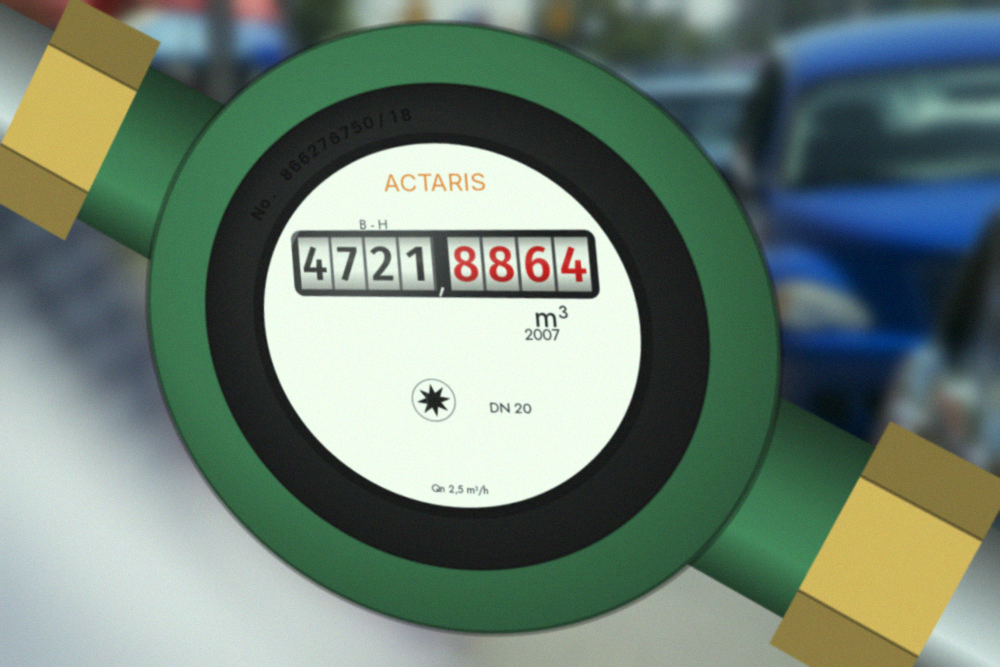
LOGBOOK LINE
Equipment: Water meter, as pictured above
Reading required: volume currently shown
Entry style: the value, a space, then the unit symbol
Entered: 4721.8864 m³
